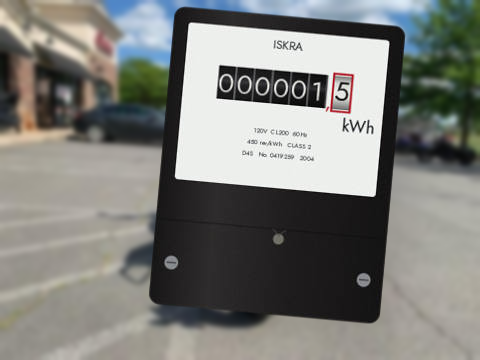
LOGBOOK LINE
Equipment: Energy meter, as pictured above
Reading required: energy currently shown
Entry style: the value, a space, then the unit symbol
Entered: 1.5 kWh
